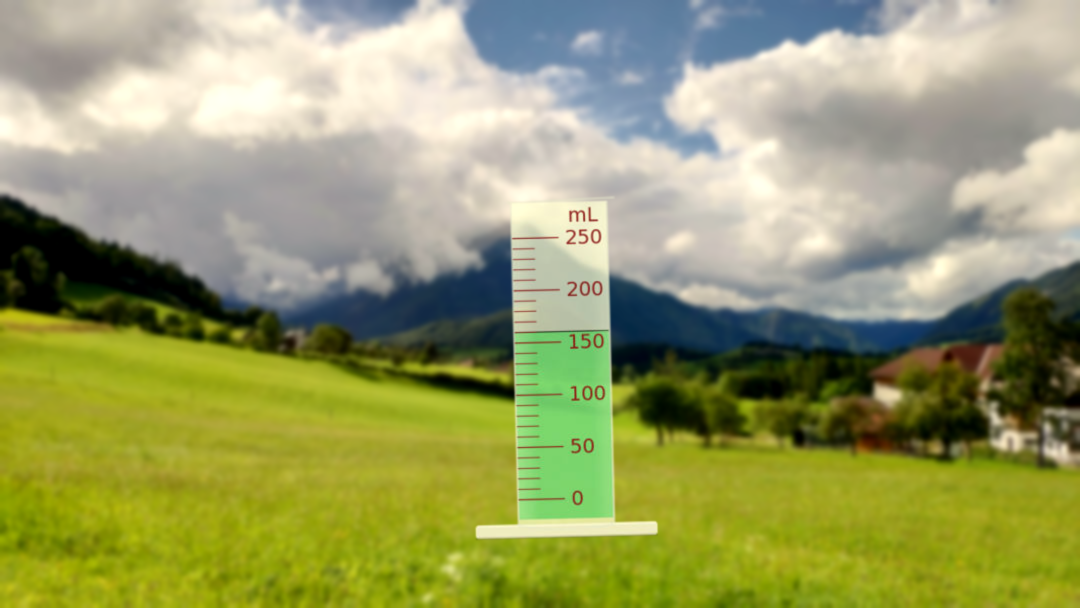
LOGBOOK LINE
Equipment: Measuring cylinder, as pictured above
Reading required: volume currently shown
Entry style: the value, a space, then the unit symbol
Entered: 160 mL
